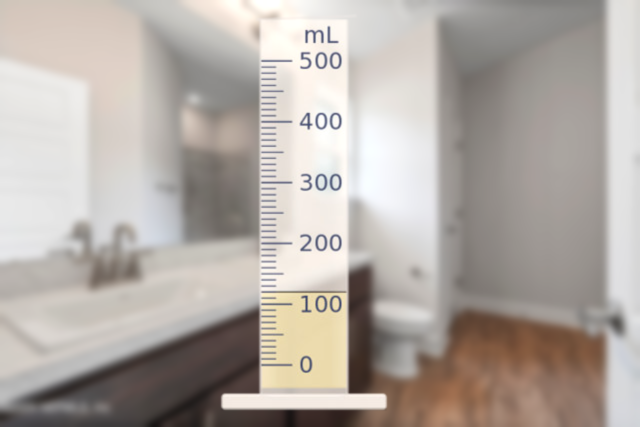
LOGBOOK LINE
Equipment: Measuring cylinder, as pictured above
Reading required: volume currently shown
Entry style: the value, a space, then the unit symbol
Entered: 120 mL
